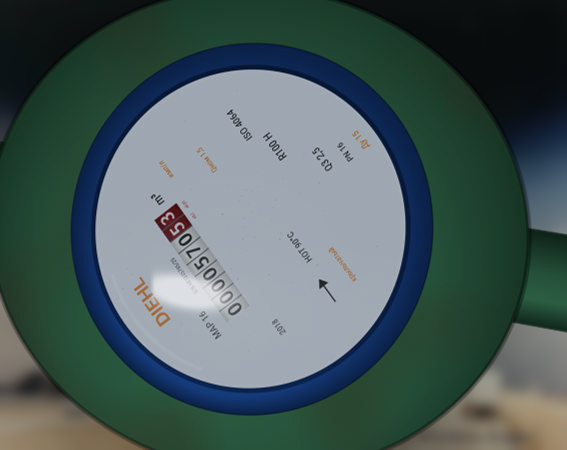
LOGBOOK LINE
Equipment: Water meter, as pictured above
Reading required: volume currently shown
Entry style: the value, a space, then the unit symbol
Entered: 570.53 m³
